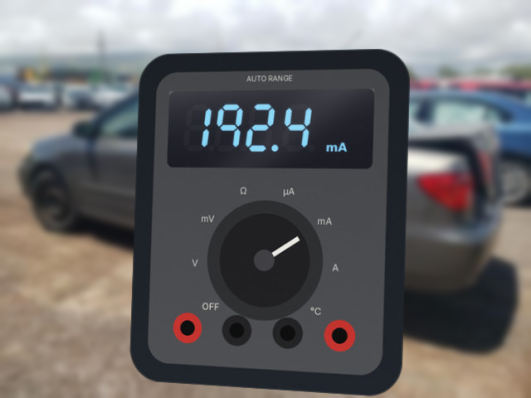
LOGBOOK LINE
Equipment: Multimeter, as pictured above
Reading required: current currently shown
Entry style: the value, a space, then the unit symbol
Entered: 192.4 mA
